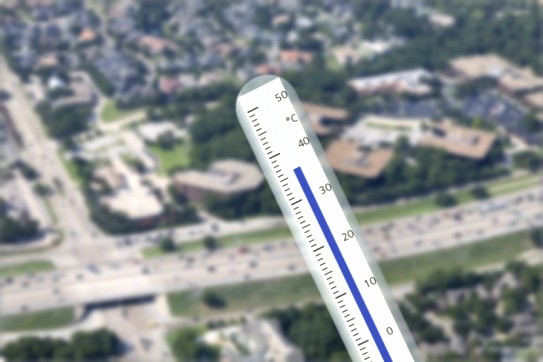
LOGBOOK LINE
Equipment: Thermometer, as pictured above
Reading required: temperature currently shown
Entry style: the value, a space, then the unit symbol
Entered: 36 °C
